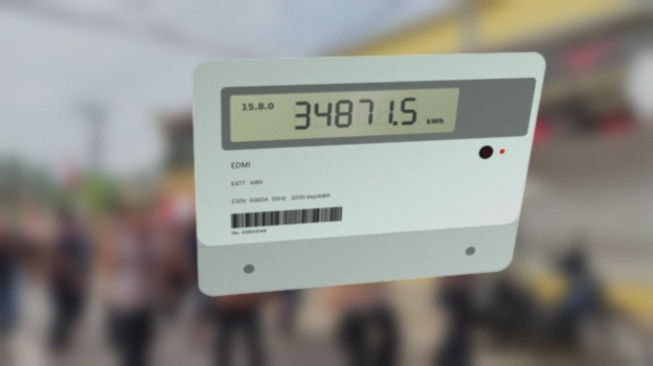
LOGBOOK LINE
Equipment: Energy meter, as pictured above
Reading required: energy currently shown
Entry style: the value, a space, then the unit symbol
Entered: 34871.5 kWh
